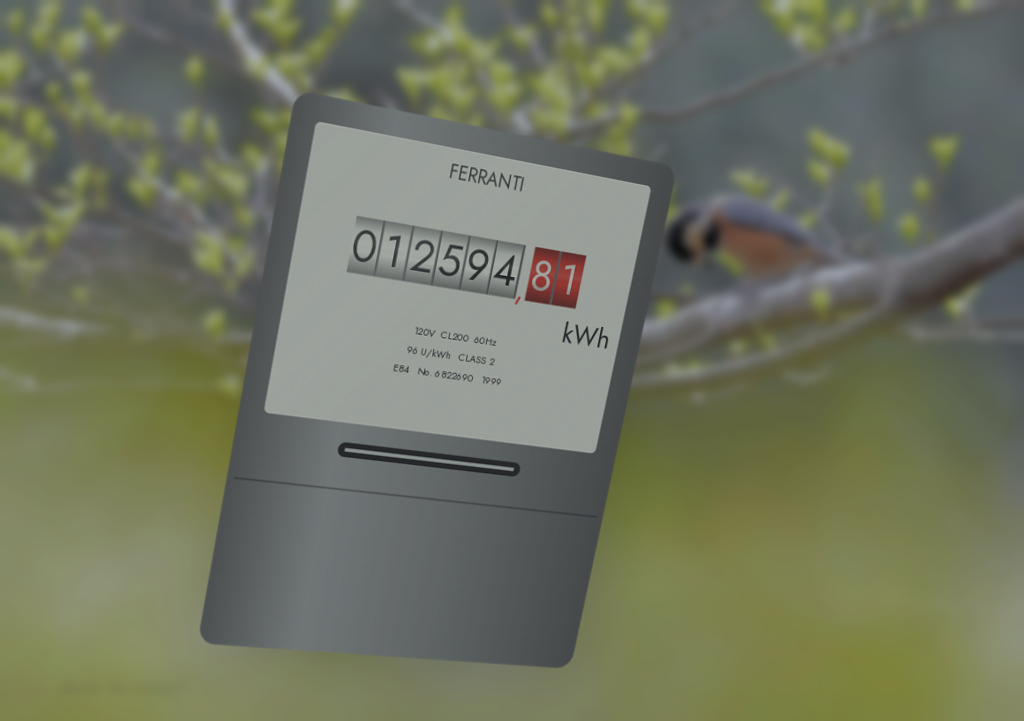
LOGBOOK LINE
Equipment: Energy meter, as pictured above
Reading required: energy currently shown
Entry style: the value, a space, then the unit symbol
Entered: 12594.81 kWh
